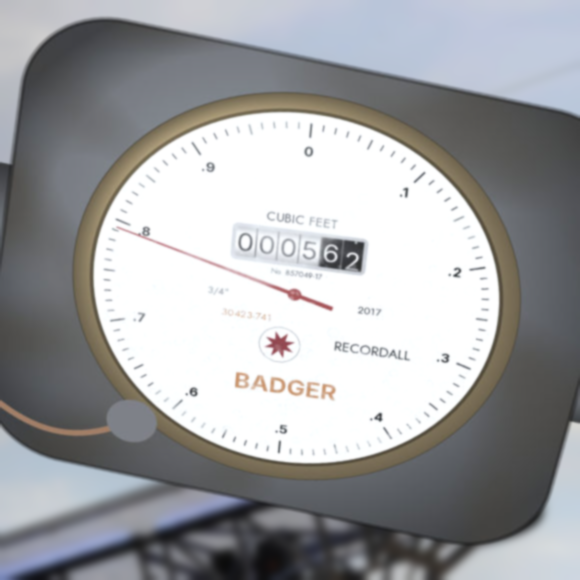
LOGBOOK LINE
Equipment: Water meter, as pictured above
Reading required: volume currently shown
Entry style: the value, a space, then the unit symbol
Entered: 561.79 ft³
